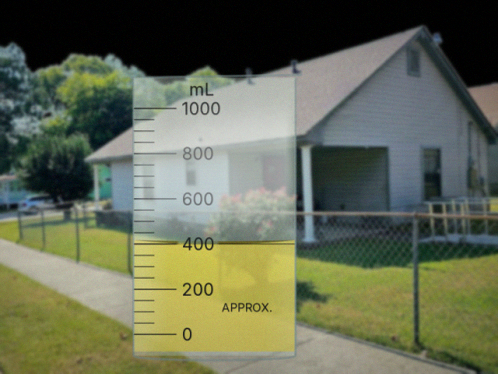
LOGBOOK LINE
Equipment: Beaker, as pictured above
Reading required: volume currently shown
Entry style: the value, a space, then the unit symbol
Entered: 400 mL
